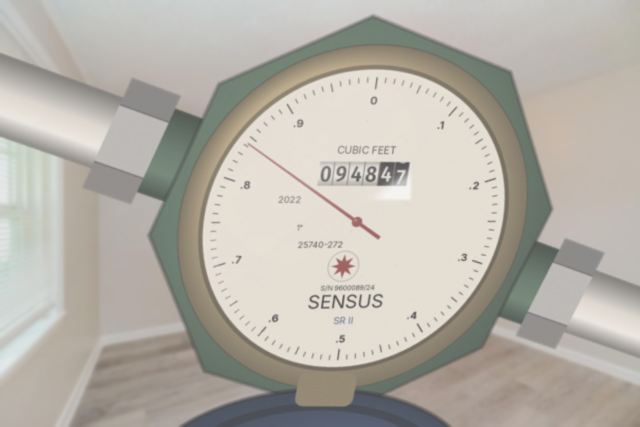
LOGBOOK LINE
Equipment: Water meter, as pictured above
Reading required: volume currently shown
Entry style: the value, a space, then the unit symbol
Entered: 94846.84 ft³
